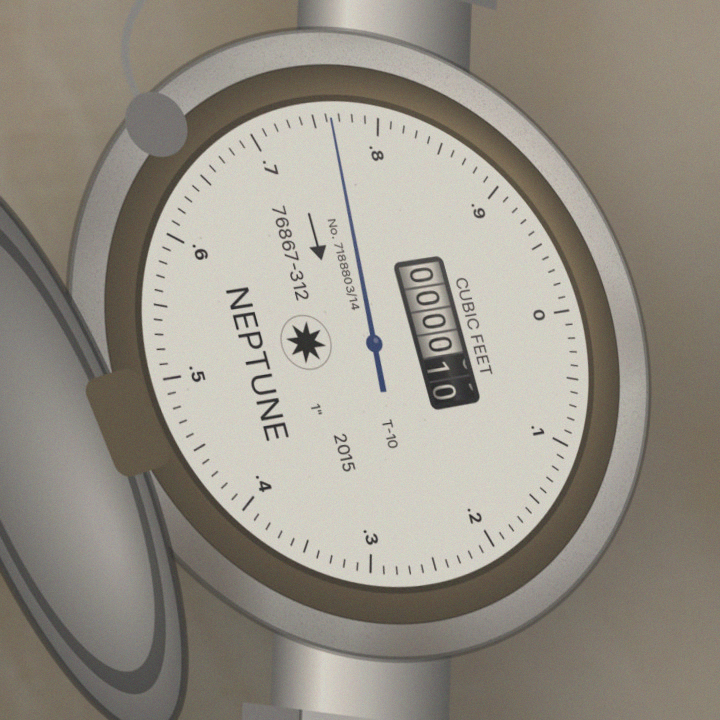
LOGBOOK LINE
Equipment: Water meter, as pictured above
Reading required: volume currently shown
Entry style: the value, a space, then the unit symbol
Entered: 9.76 ft³
